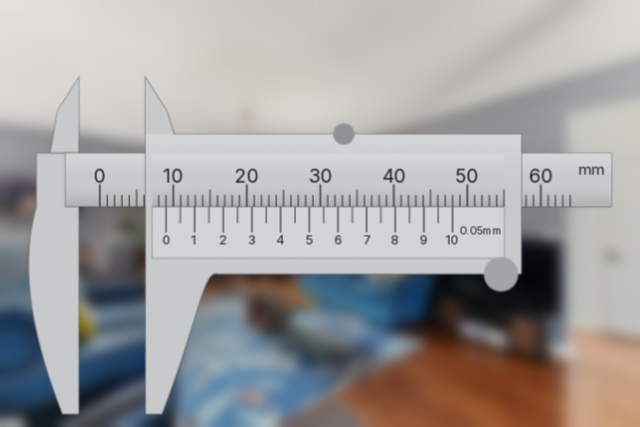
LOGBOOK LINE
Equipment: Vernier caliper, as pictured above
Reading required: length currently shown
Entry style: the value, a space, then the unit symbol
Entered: 9.0 mm
